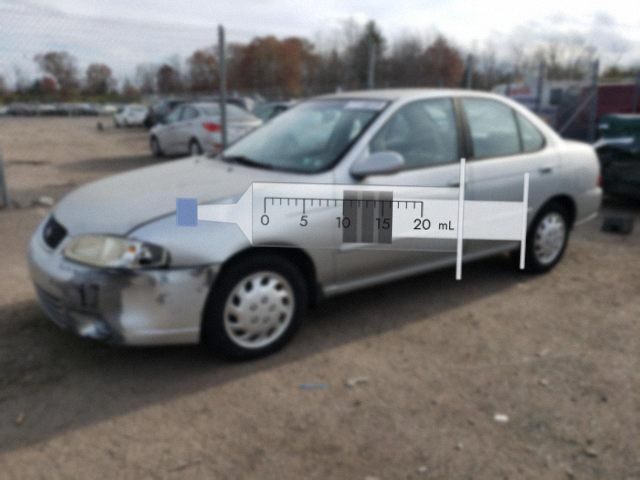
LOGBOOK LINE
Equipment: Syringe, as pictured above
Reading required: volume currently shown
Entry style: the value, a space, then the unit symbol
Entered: 10 mL
